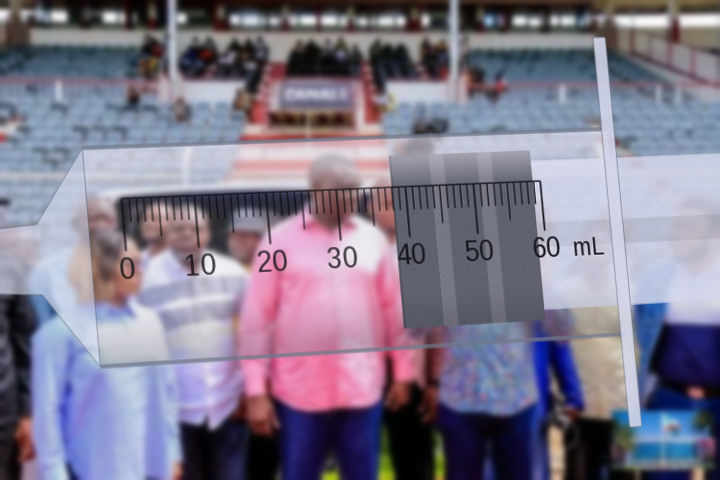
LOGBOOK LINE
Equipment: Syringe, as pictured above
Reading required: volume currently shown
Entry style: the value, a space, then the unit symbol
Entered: 38 mL
